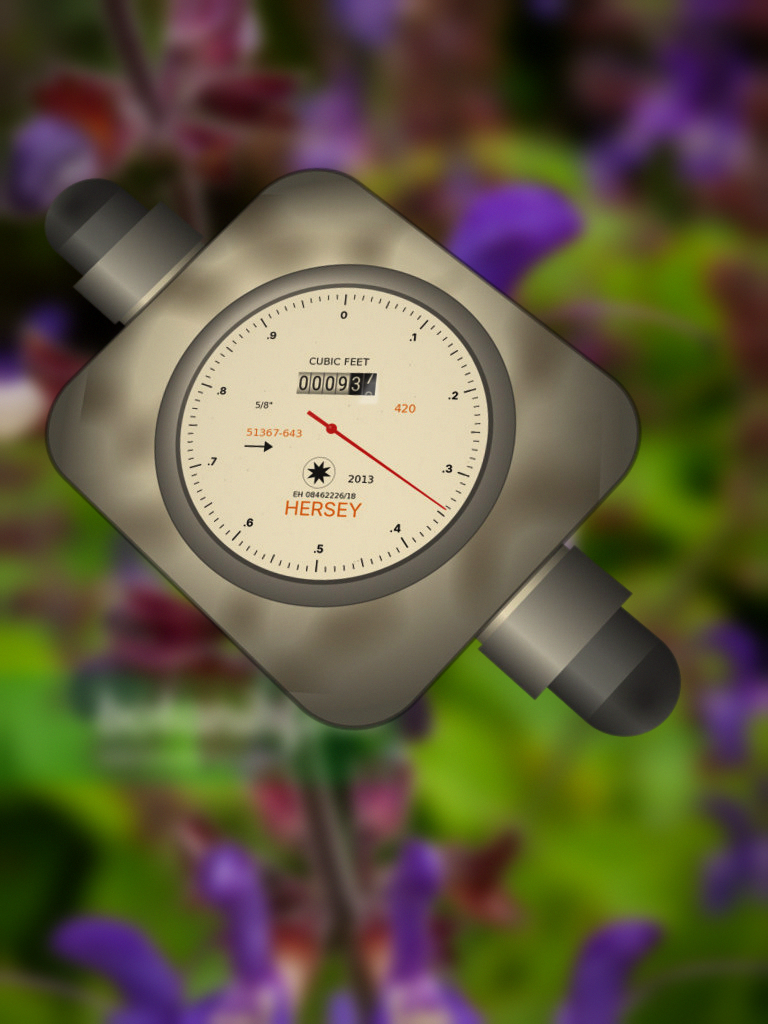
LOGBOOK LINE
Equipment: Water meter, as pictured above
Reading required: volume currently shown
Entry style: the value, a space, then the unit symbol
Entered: 937.34 ft³
